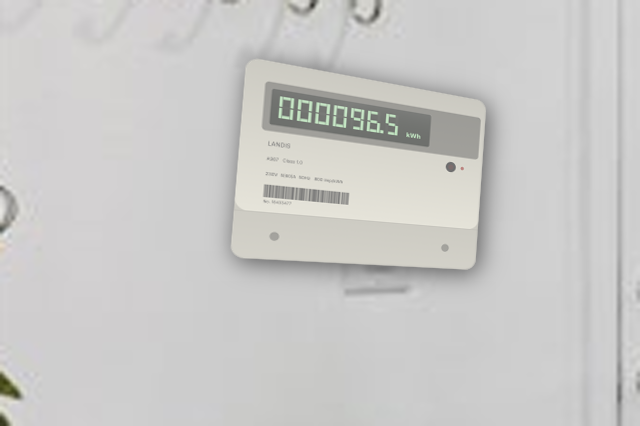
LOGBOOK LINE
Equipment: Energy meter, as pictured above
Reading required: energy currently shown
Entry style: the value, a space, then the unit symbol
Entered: 96.5 kWh
